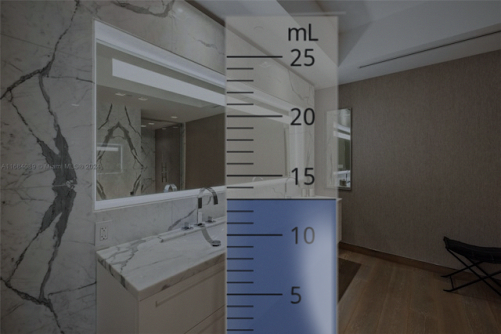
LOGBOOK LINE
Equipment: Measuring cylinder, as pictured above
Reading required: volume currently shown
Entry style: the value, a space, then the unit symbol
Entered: 13 mL
